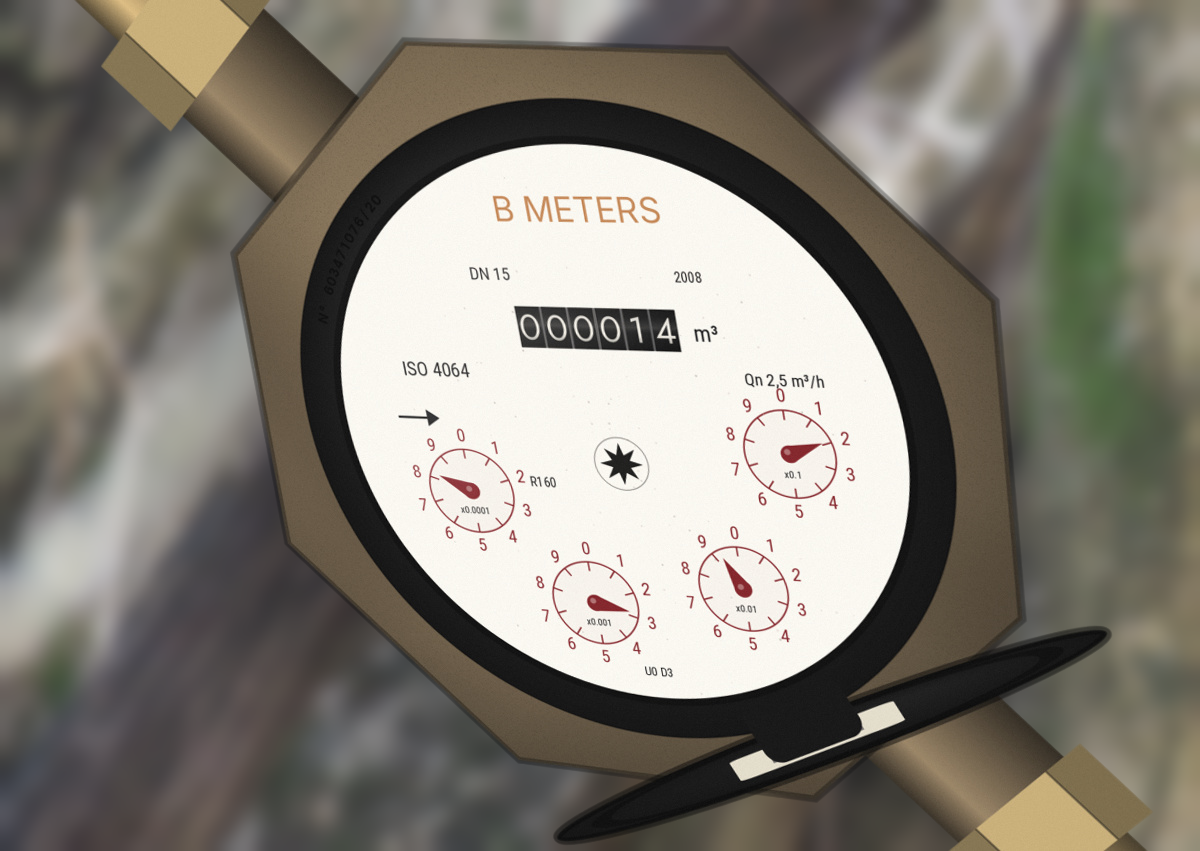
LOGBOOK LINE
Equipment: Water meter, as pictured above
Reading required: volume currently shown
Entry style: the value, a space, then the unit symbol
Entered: 14.1928 m³
